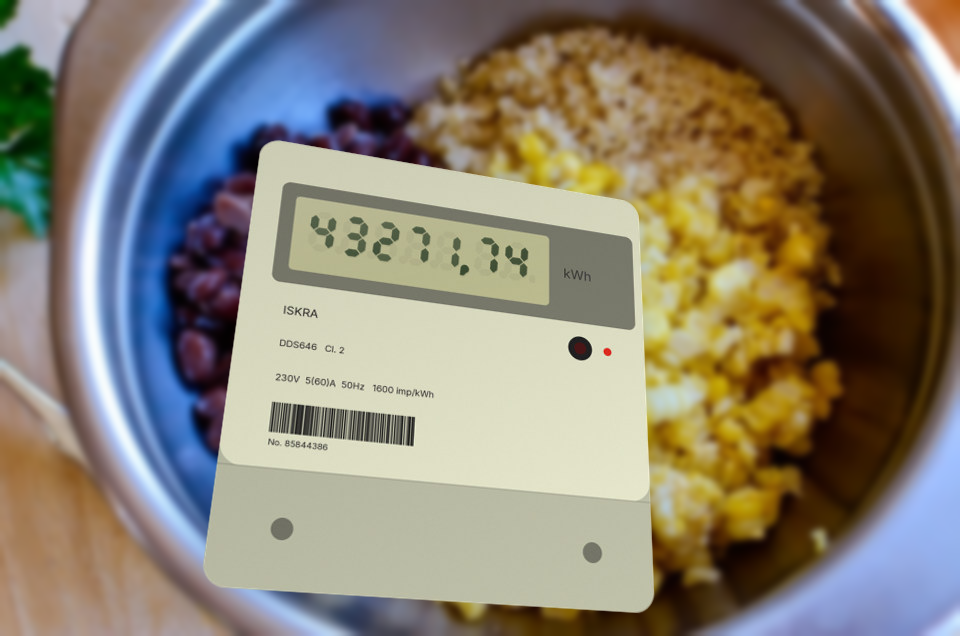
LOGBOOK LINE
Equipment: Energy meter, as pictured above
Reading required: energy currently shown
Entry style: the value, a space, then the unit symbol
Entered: 43271.74 kWh
